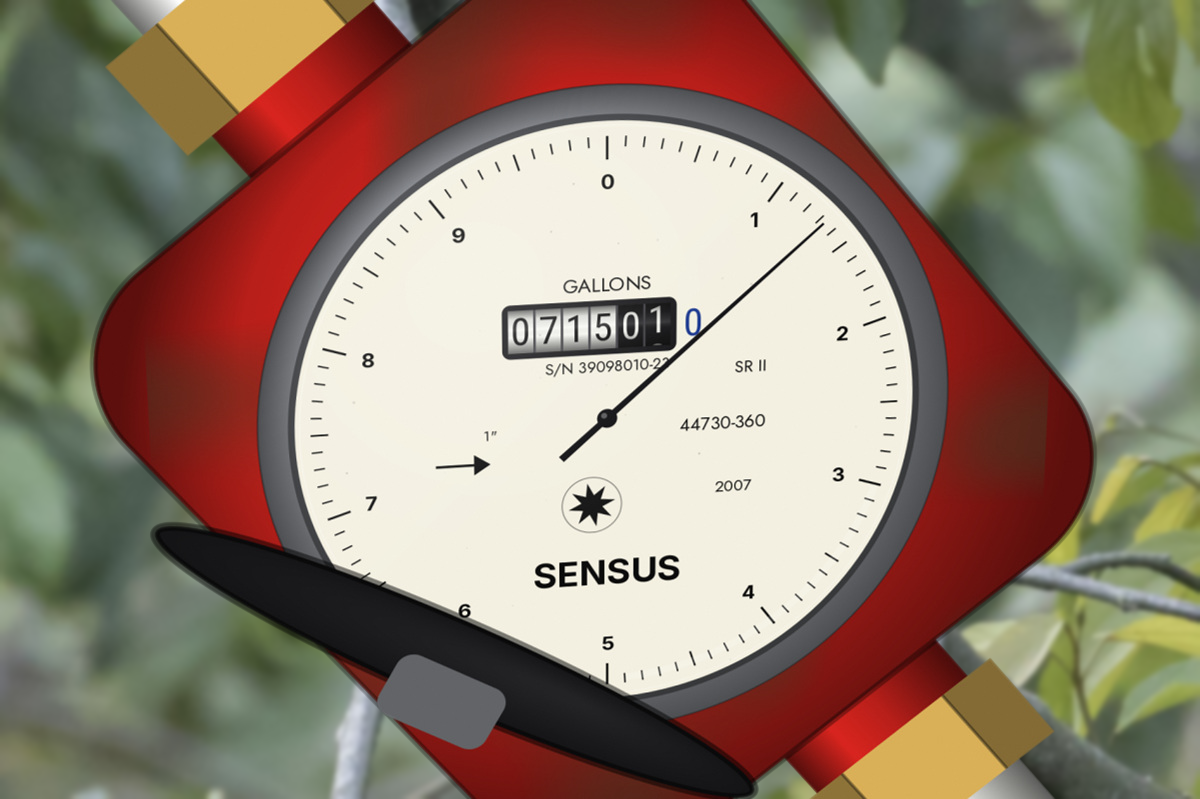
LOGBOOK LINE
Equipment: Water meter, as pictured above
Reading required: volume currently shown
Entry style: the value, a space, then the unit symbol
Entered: 715011.3 gal
